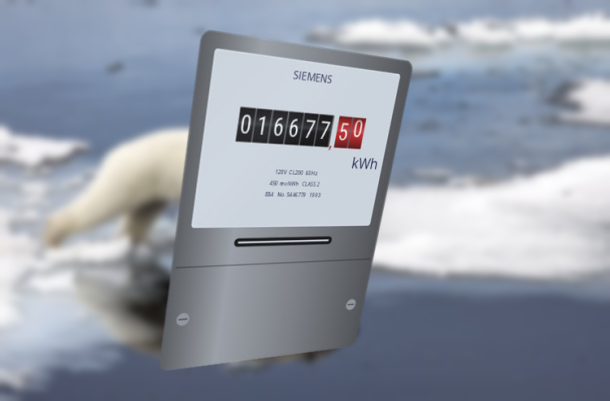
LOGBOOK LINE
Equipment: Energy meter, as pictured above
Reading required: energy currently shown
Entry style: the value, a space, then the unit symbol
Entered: 16677.50 kWh
